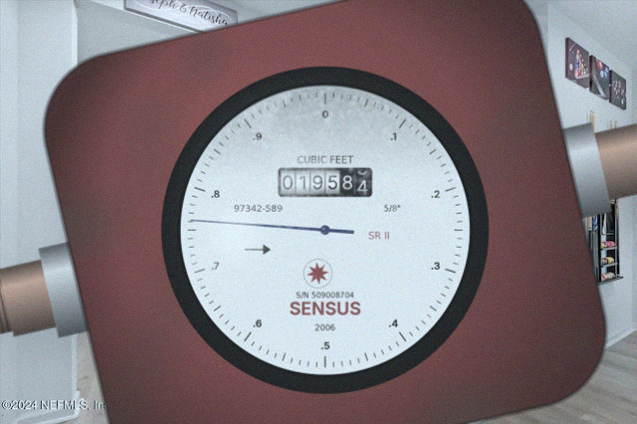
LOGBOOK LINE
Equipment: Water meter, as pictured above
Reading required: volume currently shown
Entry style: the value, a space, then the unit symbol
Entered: 19583.76 ft³
